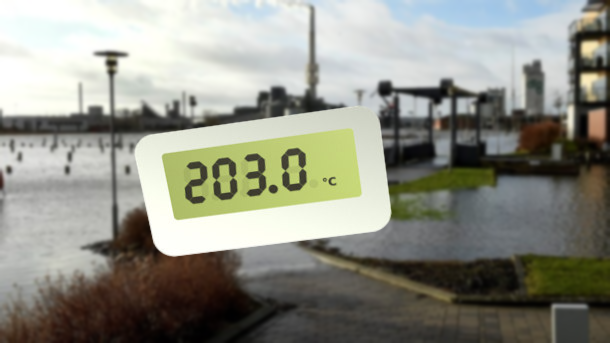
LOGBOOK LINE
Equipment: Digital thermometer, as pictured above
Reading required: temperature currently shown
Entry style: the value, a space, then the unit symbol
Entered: 203.0 °C
